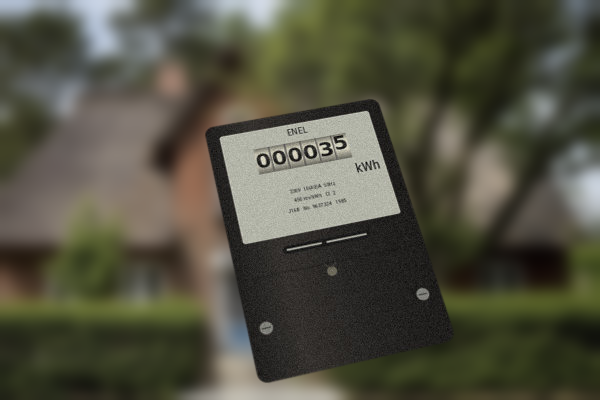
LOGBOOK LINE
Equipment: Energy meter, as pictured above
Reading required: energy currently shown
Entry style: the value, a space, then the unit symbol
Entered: 35 kWh
